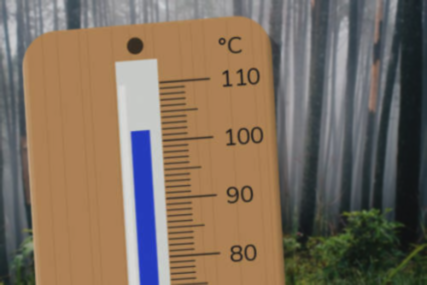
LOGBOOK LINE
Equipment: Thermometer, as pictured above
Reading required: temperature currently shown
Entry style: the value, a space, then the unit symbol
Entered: 102 °C
